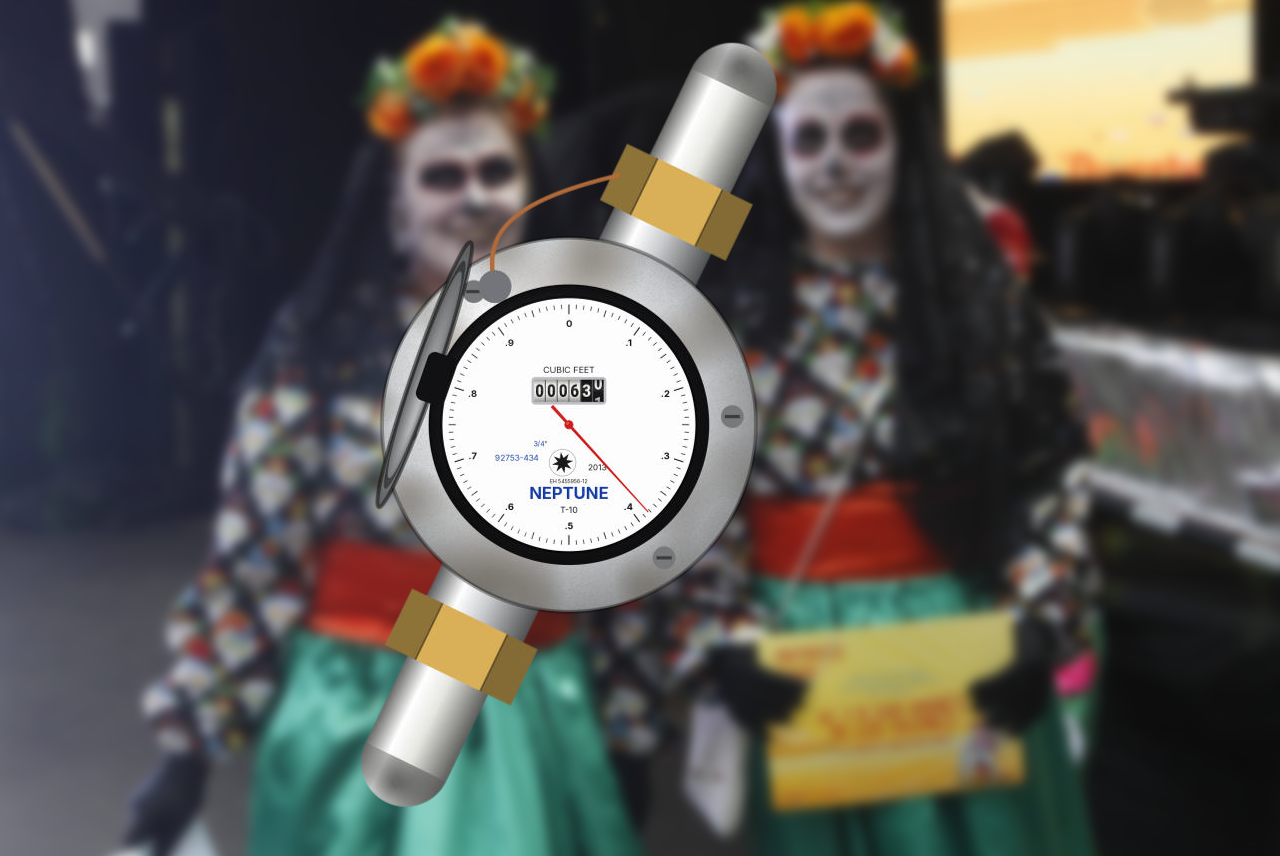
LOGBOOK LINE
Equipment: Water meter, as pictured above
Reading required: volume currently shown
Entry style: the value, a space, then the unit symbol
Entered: 630.38 ft³
